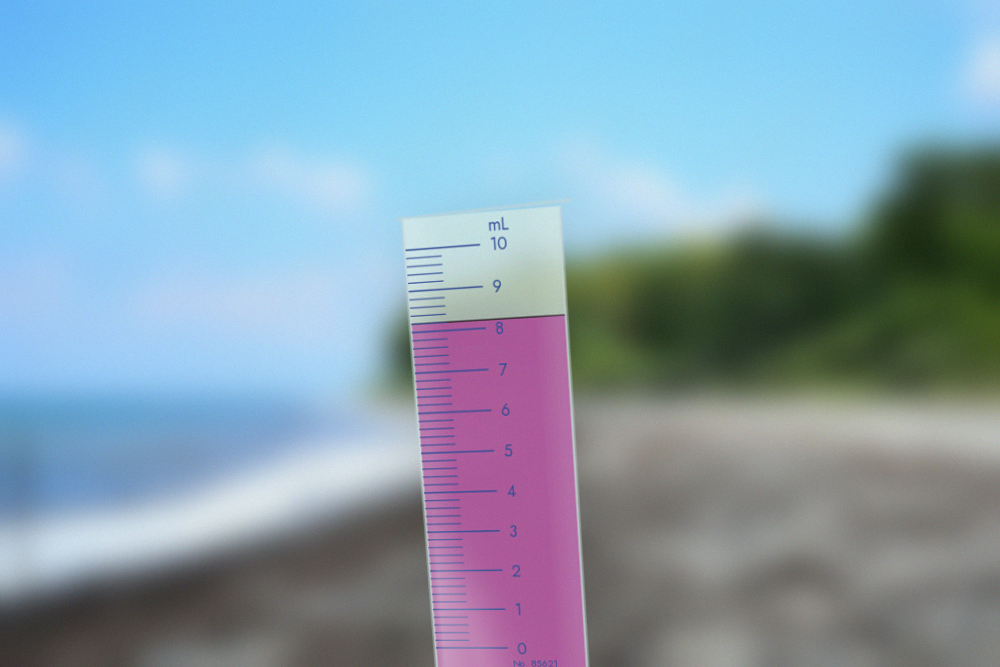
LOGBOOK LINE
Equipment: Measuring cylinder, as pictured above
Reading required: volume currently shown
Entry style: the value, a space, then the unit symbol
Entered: 8.2 mL
